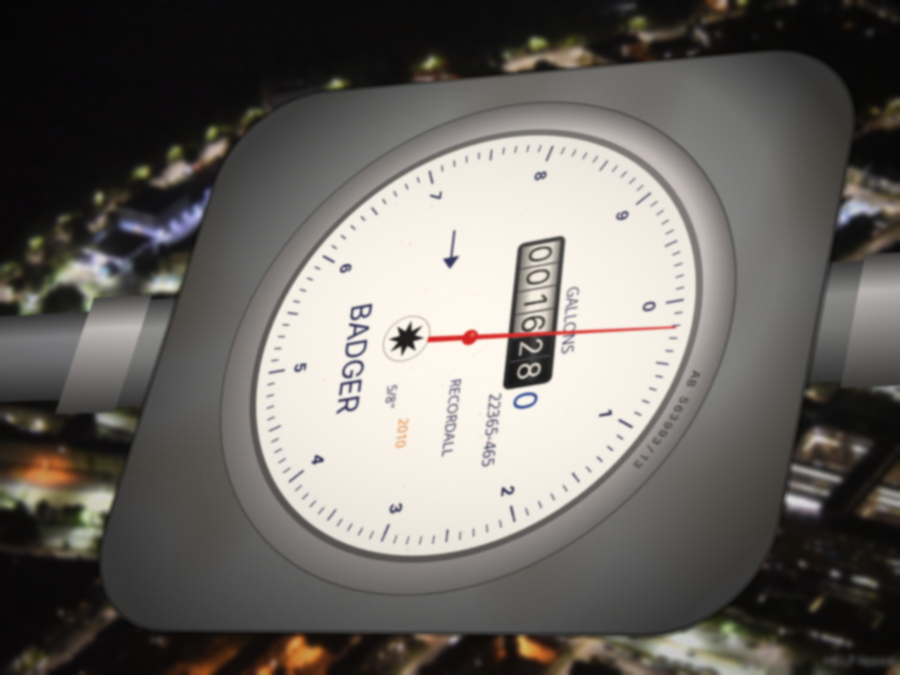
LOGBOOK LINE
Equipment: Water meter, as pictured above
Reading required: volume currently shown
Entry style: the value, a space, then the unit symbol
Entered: 16280.2 gal
